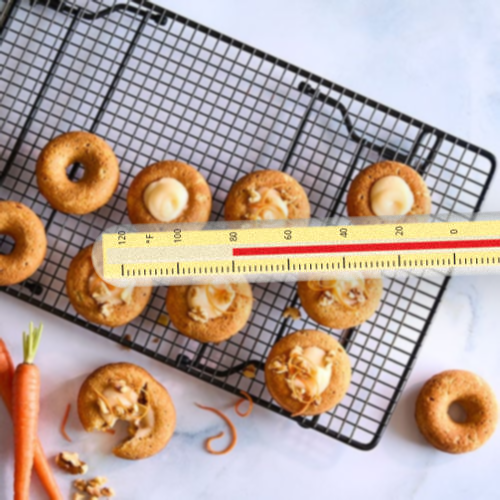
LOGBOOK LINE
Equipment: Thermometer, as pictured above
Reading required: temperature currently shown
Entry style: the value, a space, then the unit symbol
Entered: 80 °F
